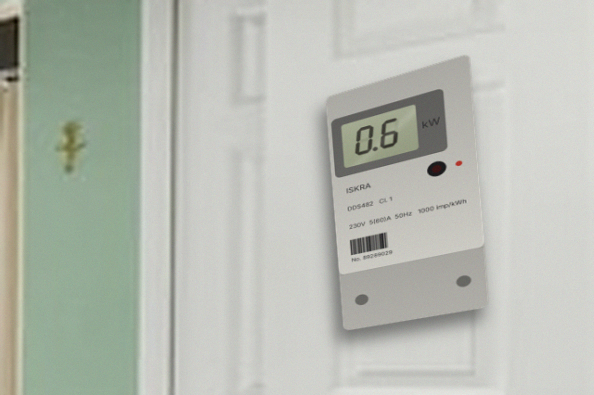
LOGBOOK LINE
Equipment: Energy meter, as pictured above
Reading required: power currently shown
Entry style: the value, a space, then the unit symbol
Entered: 0.6 kW
